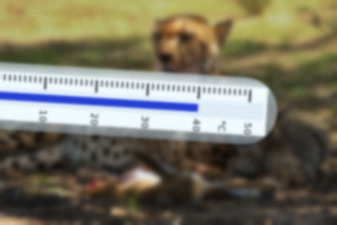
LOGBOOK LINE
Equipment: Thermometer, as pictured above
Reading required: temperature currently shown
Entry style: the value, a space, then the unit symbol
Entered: 40 °C
